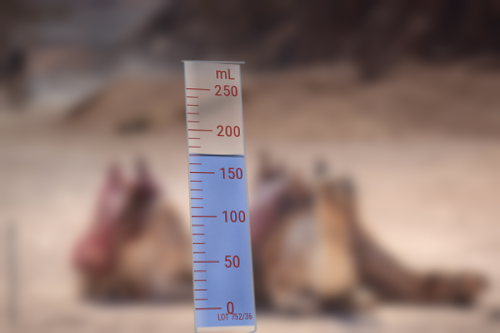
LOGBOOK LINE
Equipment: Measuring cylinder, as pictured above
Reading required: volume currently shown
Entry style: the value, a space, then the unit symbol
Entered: 170 mL
